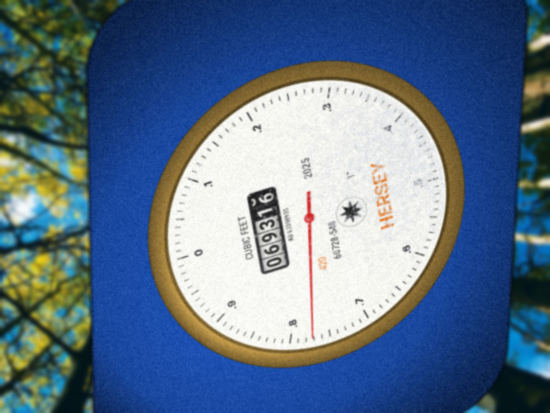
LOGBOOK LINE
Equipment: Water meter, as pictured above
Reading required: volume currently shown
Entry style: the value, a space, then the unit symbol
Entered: 69315.77 ft³
